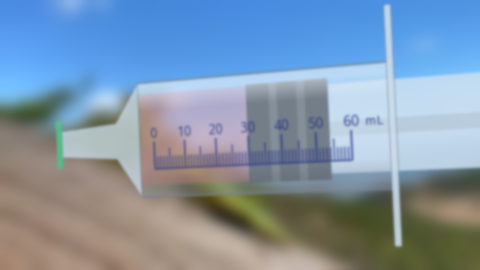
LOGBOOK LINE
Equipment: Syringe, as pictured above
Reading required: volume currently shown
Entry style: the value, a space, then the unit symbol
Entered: 30 mL
